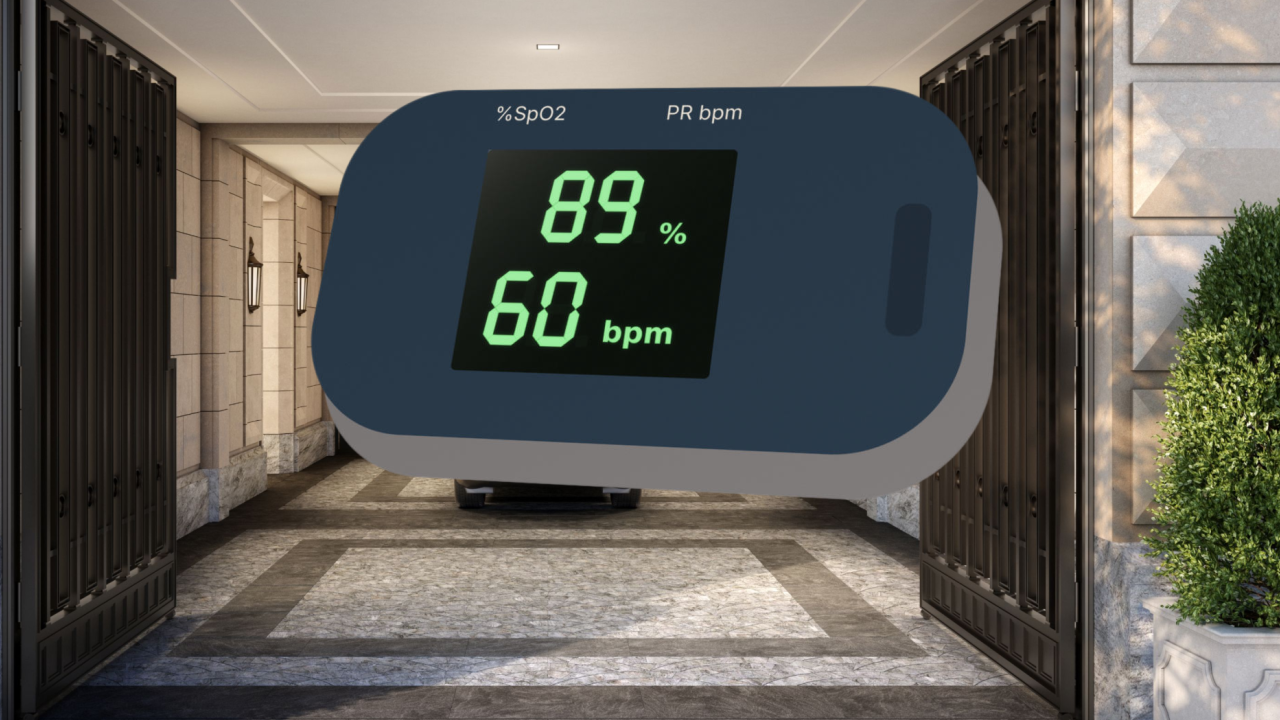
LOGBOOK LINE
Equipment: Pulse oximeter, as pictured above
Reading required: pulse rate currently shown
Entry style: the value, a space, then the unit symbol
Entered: 60 bpm
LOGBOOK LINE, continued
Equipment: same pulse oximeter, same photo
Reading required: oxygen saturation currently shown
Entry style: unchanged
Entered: 89 %
